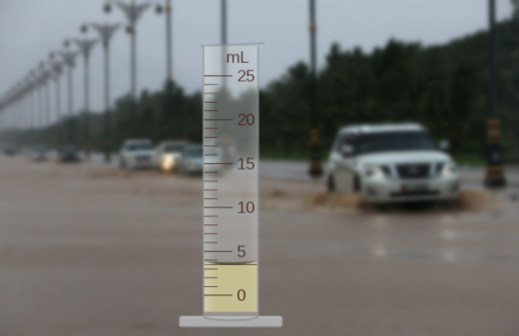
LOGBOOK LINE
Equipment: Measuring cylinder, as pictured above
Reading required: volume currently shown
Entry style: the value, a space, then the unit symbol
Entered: 3.5 mL
